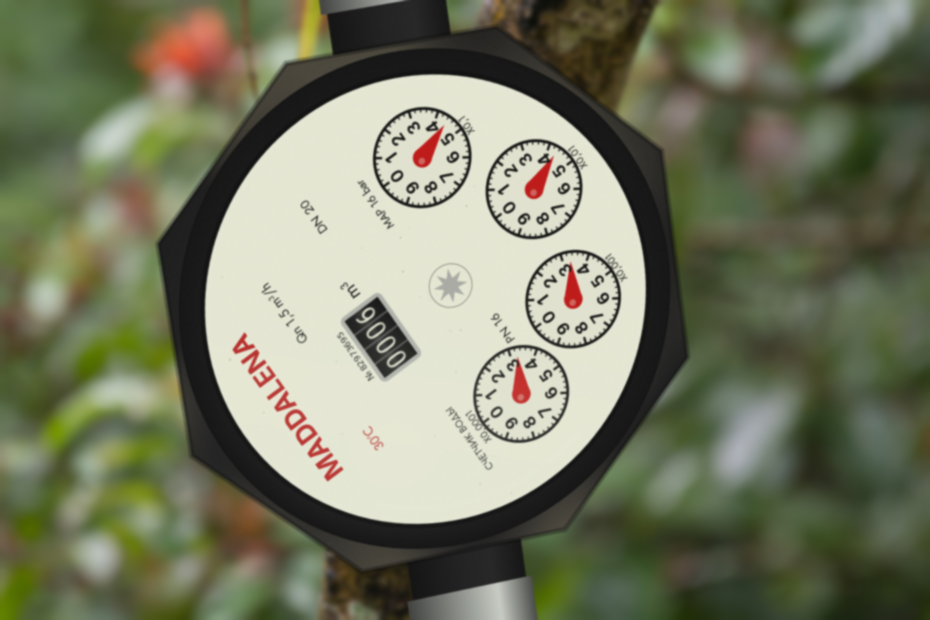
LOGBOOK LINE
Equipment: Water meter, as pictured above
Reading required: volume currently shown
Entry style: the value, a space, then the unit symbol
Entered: 6.4433 m³
